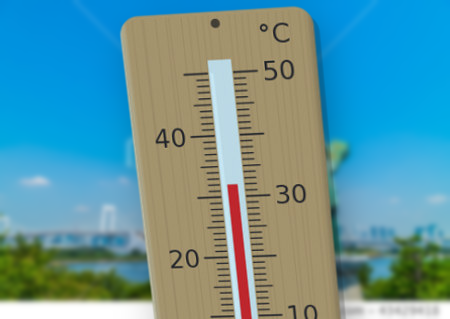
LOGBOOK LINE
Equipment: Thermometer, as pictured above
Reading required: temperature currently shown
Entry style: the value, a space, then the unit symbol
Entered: 32 °C
